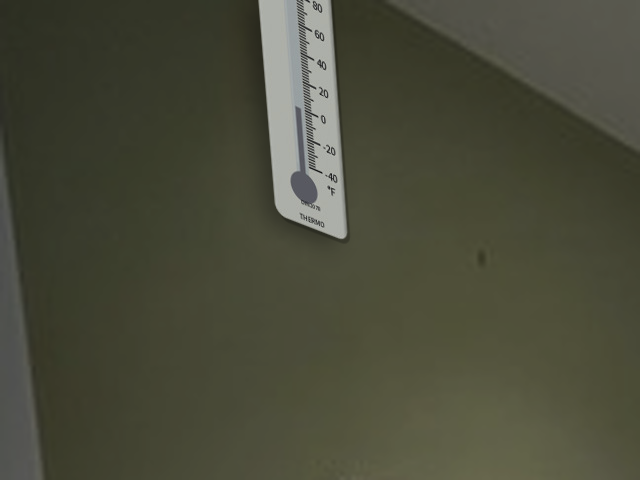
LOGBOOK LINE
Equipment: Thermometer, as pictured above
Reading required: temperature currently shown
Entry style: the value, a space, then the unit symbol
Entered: 0 °F
